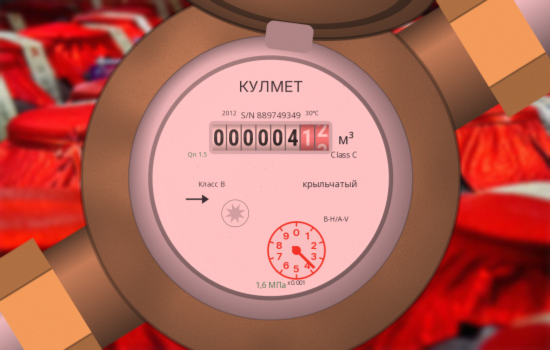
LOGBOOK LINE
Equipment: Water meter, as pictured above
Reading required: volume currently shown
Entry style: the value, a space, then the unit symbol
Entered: 4.123 m³
